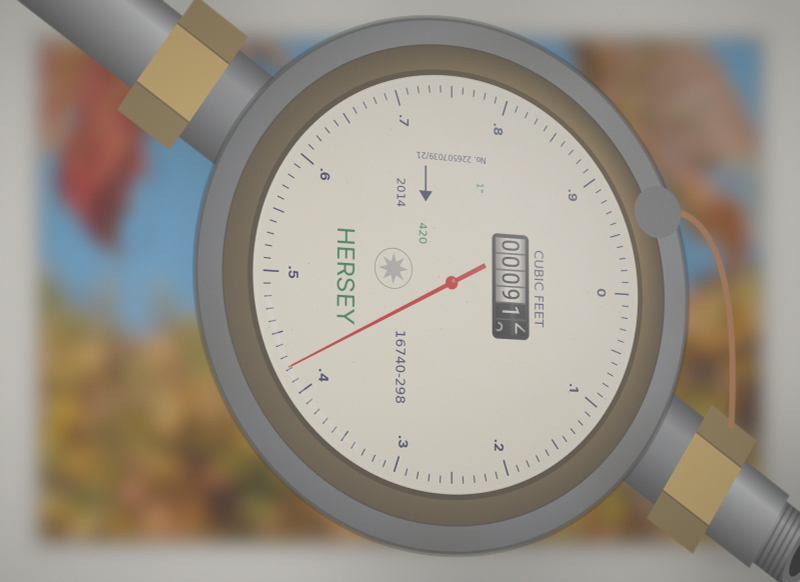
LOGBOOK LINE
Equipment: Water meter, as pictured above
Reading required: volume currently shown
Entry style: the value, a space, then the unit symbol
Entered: 912.42 ft³
